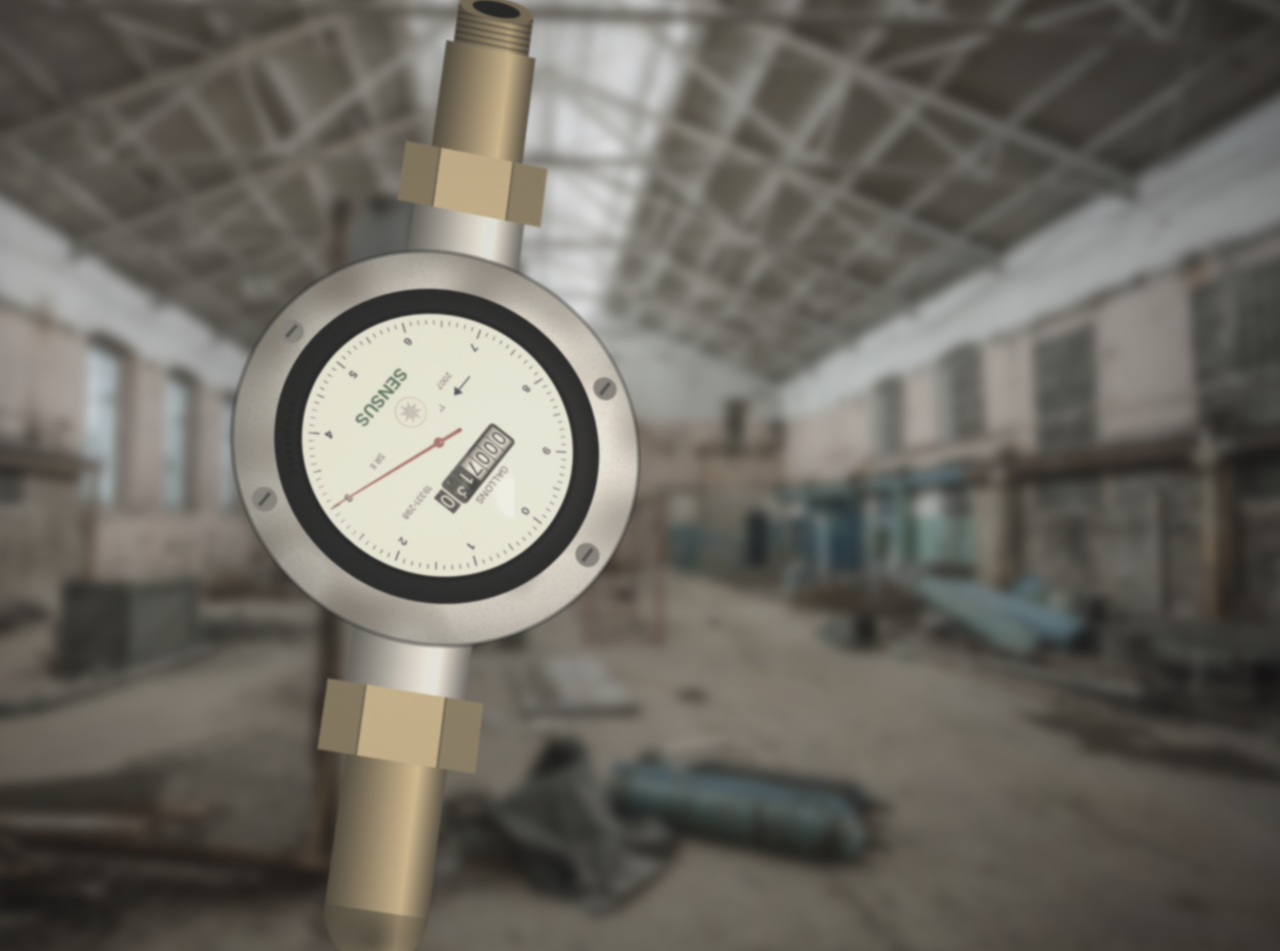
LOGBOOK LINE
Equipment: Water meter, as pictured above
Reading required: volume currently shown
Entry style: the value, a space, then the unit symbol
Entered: 7133.0 gal
